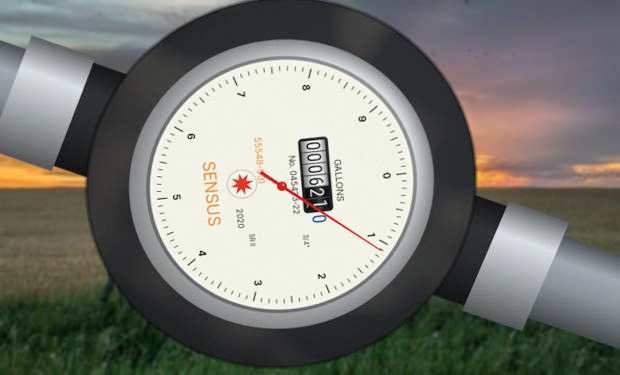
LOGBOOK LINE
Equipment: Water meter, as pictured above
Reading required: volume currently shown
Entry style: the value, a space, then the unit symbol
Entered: 6211.1 gal
